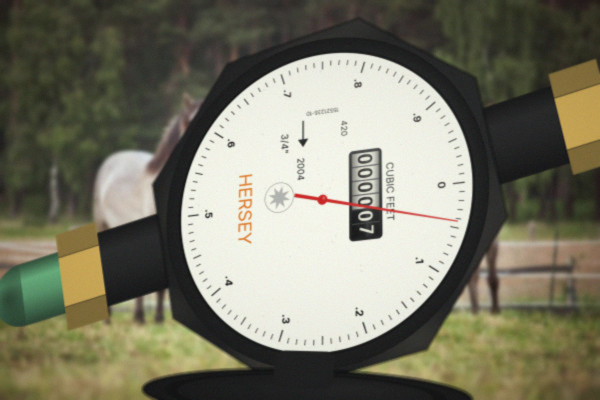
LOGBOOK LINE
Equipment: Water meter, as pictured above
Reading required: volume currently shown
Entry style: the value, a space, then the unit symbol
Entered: 7.04 ft³
